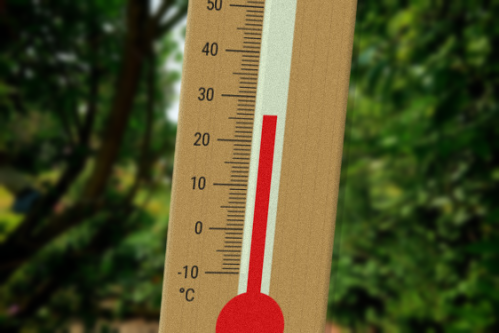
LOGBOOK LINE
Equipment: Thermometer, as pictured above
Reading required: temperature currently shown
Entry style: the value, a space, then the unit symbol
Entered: 26 °C
